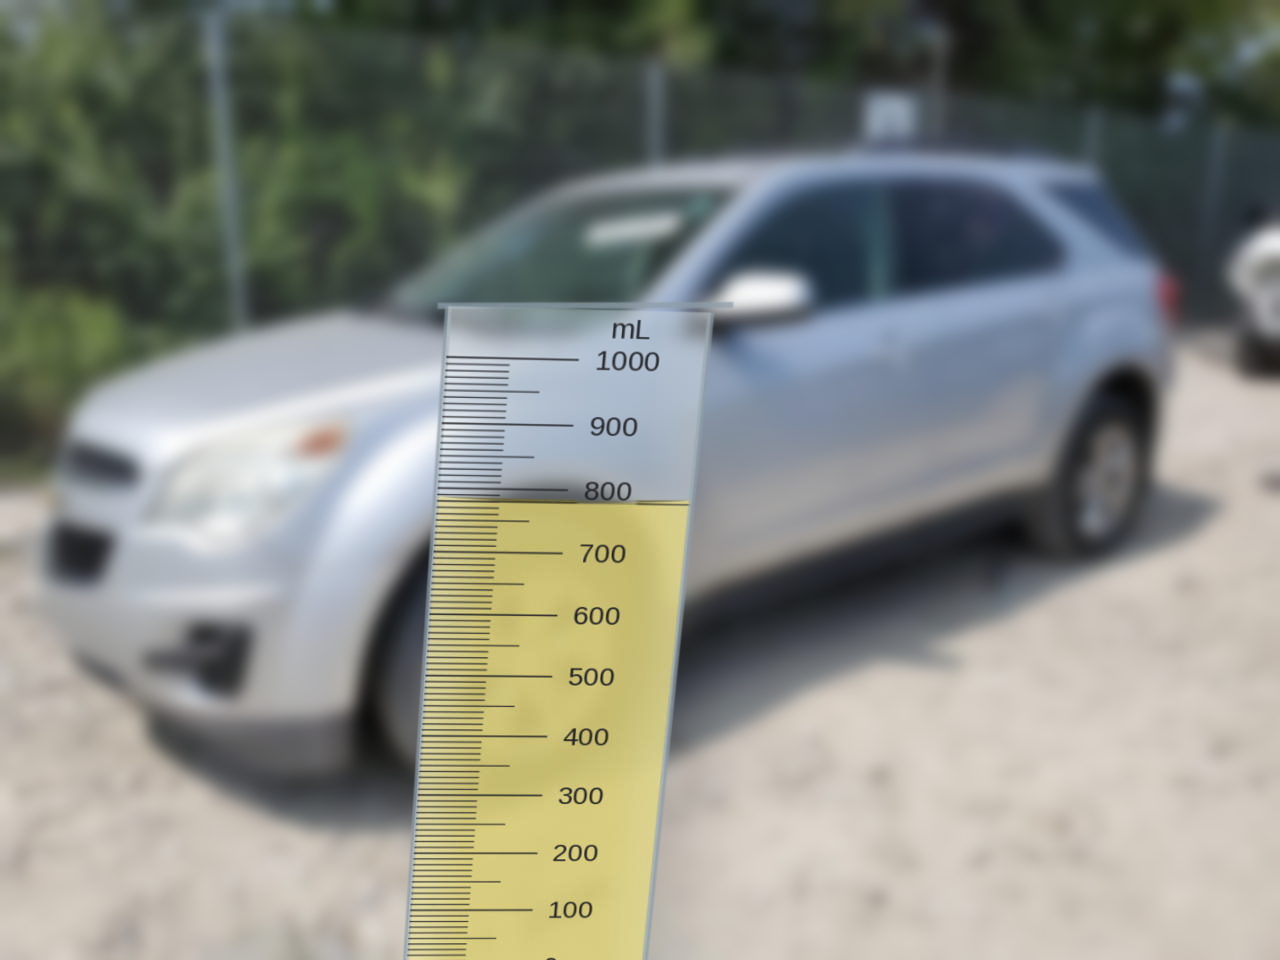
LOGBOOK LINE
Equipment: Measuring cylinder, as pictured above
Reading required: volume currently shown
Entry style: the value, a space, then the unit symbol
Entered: 780 mL
